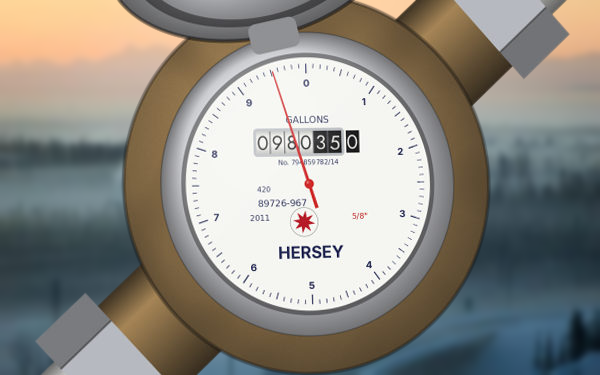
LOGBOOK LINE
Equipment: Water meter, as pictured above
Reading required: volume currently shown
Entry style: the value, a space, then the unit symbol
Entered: 980349.5 gal
